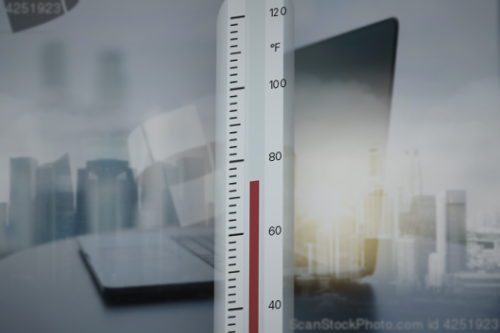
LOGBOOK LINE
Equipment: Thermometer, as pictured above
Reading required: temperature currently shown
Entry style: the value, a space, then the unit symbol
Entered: 74 °F
